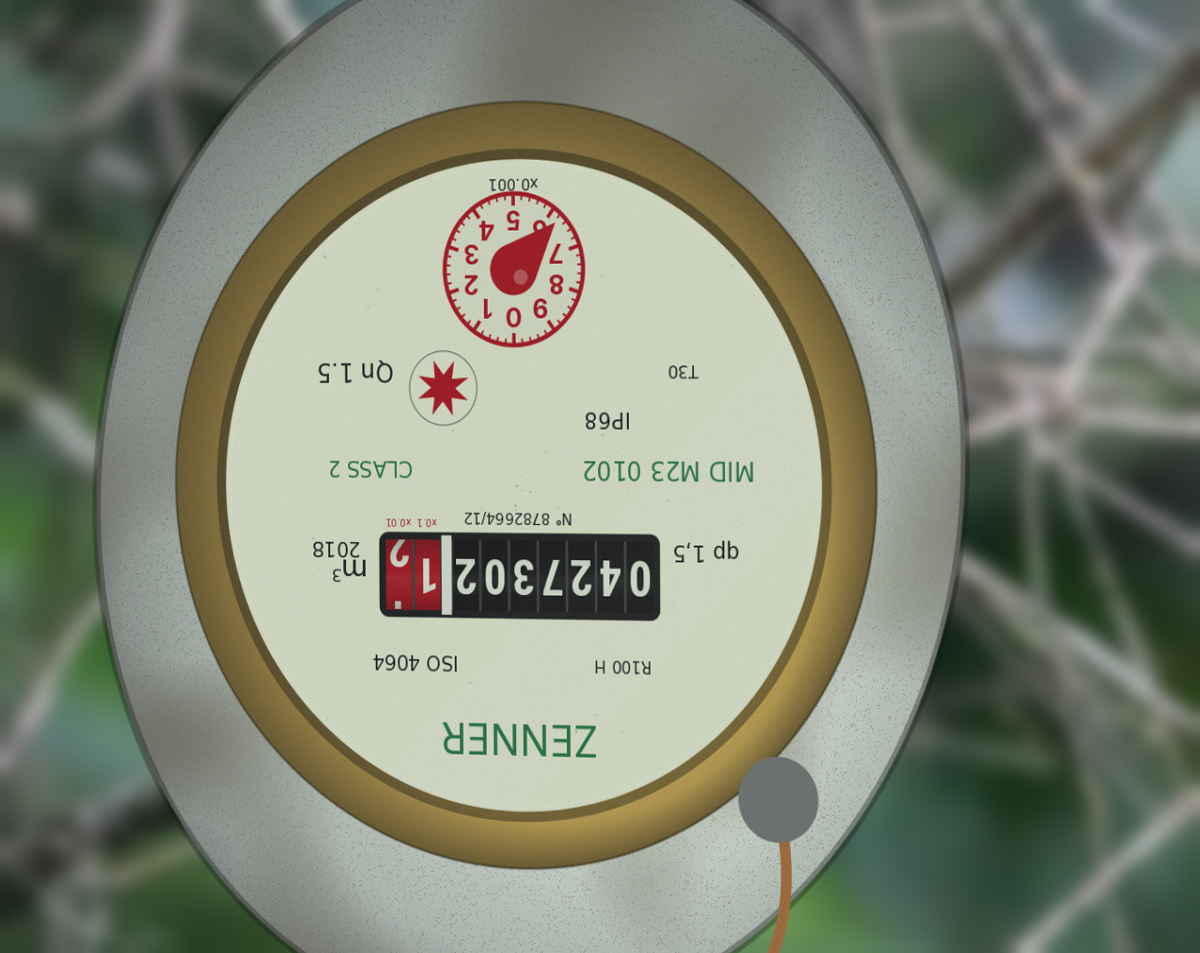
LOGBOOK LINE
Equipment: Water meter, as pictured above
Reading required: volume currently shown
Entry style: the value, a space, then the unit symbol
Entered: 427302.116 m³
